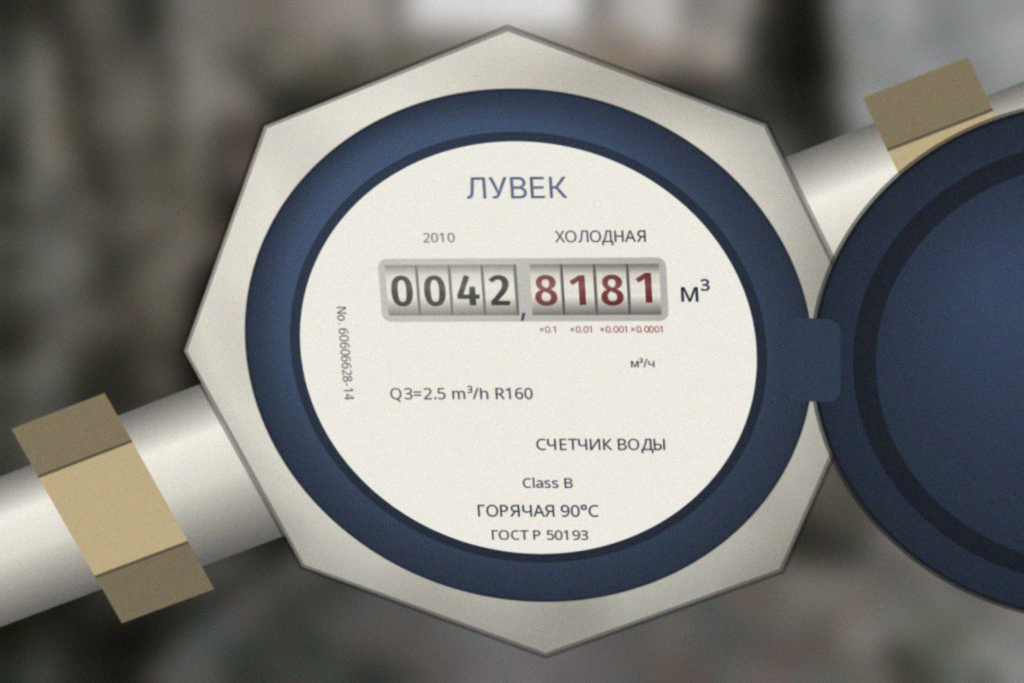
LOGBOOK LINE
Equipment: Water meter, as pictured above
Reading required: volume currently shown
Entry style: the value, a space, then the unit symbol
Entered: 42.8181 m³
